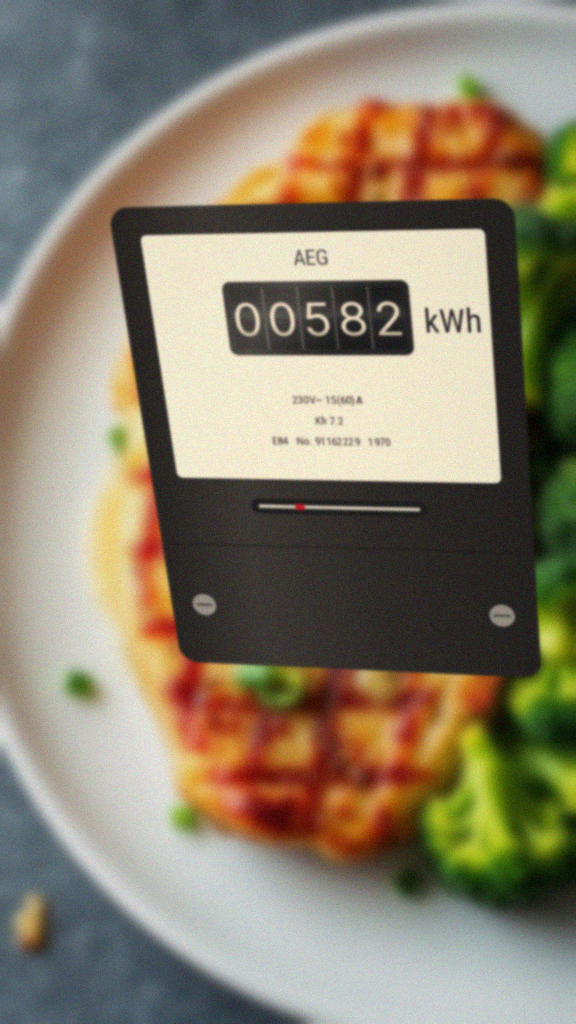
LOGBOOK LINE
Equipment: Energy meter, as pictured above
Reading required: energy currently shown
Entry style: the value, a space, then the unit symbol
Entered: 582 kWh
